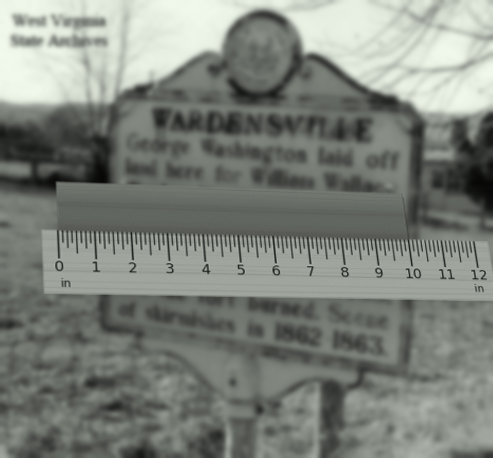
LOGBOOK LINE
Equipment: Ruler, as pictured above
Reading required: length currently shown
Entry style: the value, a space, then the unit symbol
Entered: 10 in
